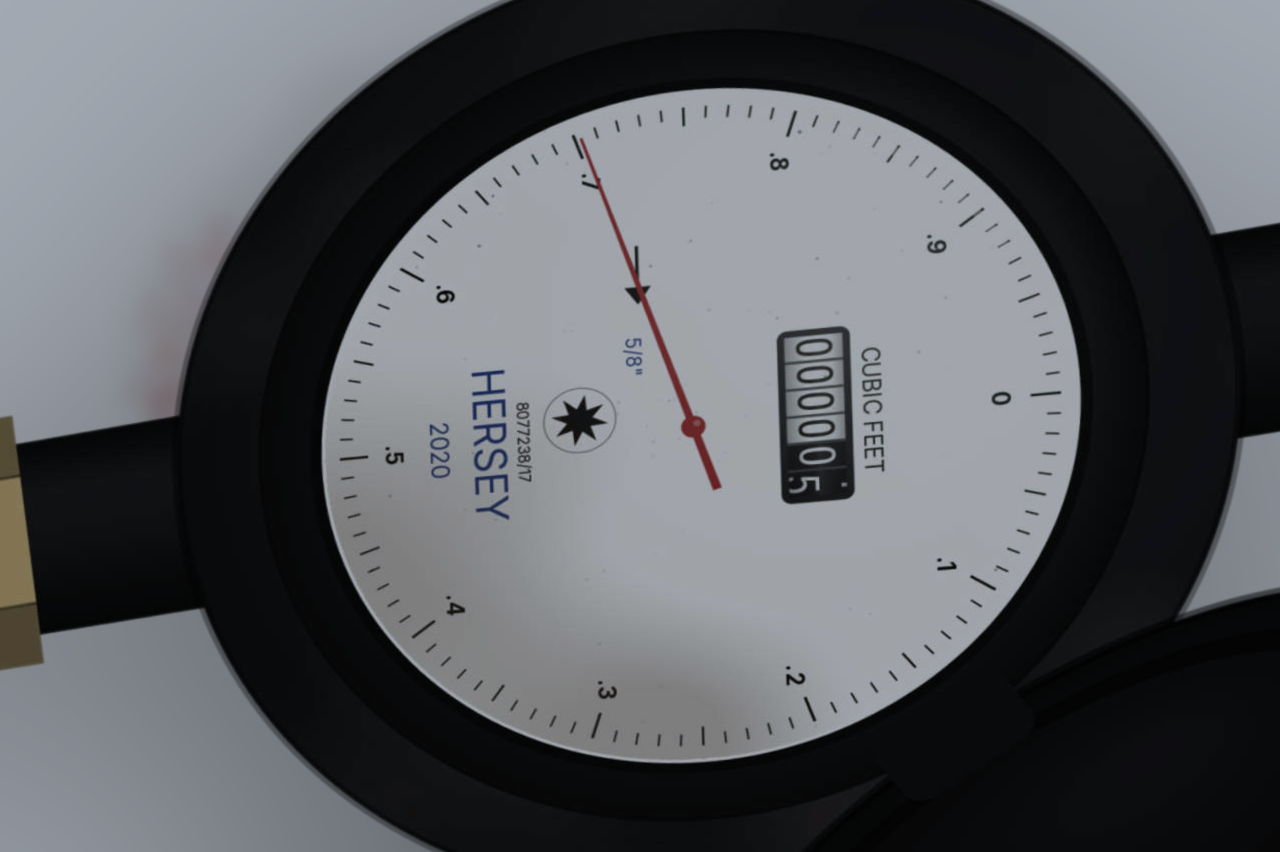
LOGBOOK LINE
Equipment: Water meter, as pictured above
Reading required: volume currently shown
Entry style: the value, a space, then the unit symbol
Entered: 4.70 ft³
